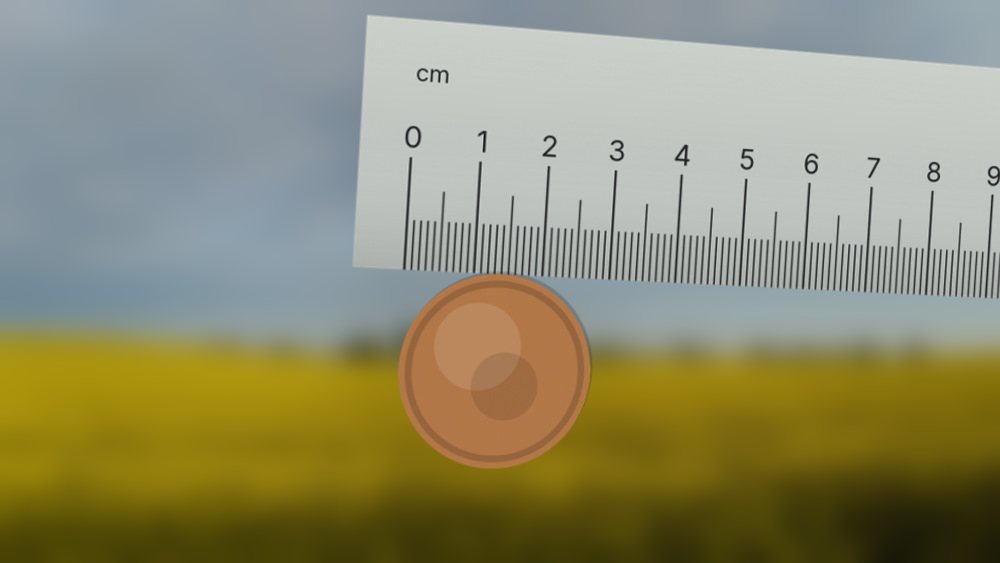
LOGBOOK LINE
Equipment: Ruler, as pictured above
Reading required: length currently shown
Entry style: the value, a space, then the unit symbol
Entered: 2.8 cm
